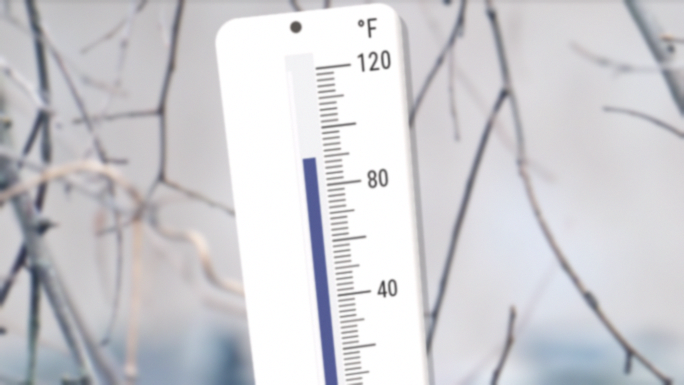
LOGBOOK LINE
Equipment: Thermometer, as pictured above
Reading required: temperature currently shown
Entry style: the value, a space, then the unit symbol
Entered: 90 °F
